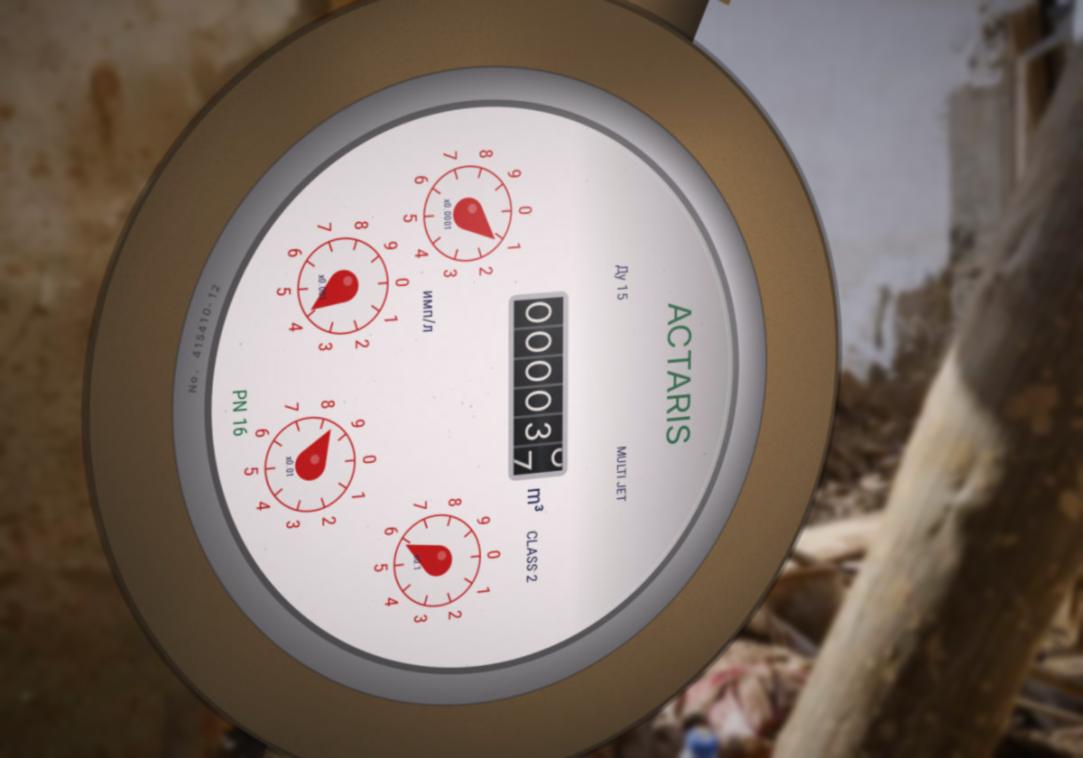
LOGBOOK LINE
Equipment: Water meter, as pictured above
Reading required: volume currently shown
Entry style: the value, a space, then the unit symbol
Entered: 36.5841 m³
